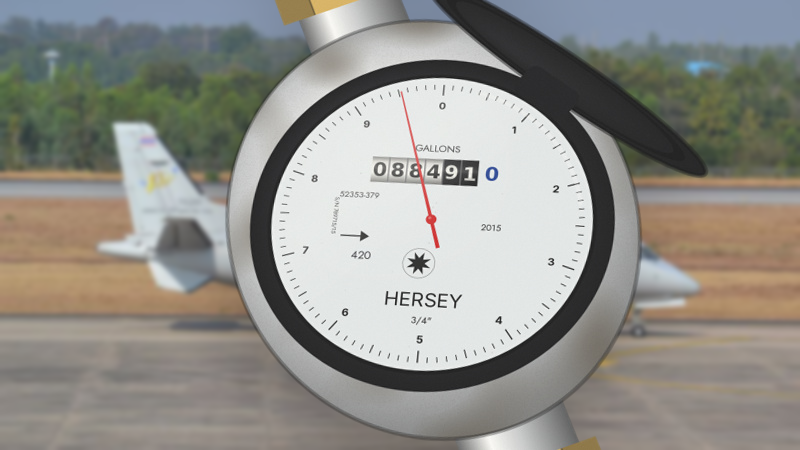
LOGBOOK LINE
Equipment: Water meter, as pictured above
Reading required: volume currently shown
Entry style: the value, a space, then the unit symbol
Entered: 884909.5 gal
